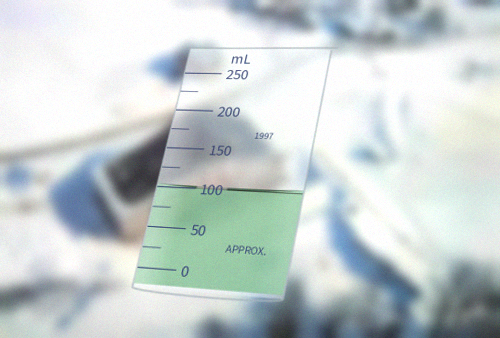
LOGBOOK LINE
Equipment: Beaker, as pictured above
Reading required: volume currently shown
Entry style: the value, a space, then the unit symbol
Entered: 100 mL
